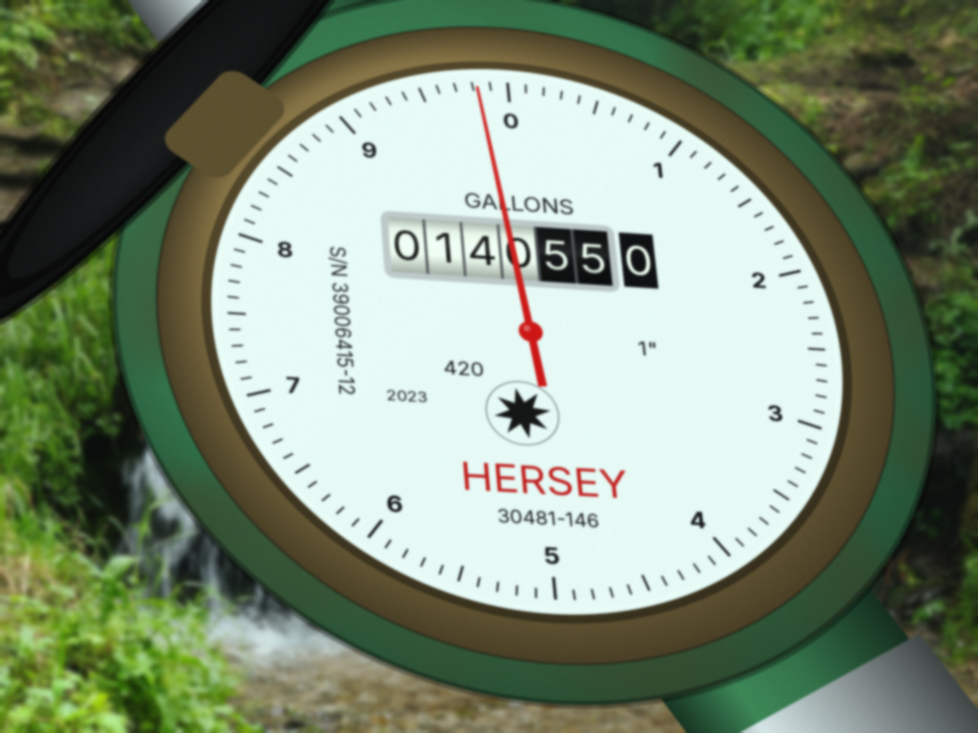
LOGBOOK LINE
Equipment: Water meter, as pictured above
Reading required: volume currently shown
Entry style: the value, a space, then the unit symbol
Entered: 140549.8 gal
